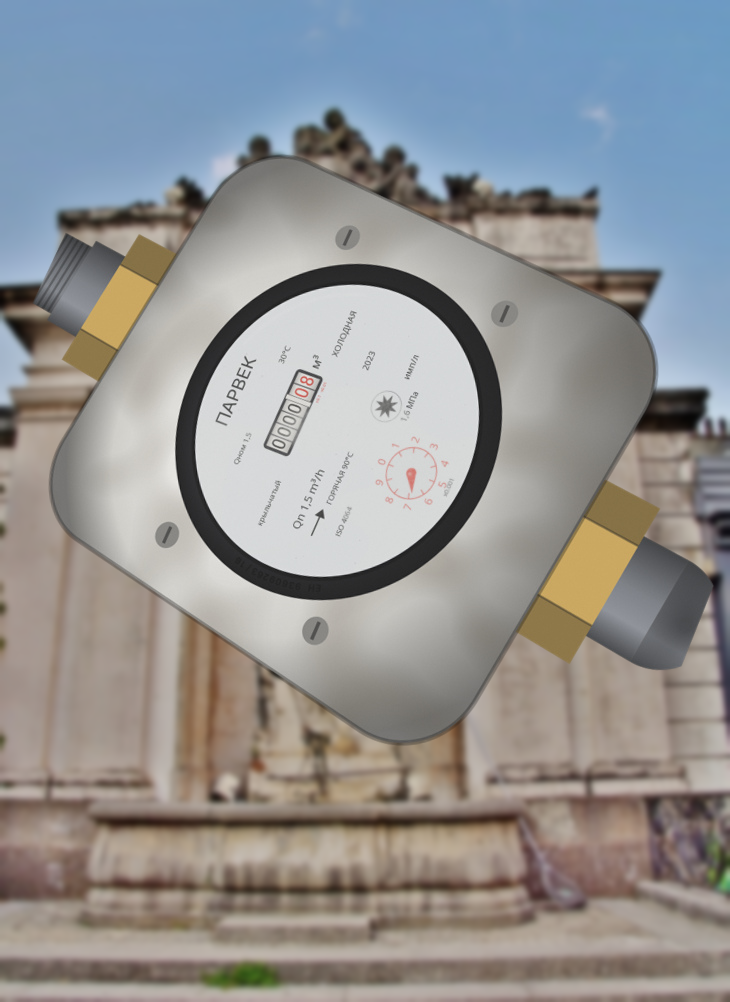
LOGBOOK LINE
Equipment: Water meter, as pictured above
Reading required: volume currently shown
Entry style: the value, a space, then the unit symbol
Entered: 0.086 m³
